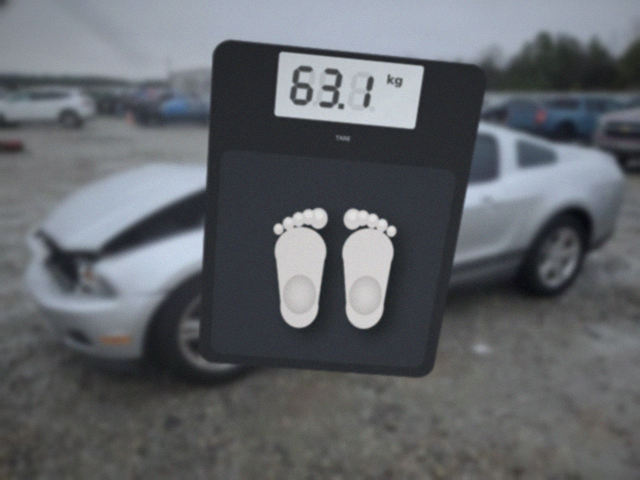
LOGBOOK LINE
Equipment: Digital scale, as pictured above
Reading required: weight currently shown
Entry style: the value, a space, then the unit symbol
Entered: 63.1 kg
